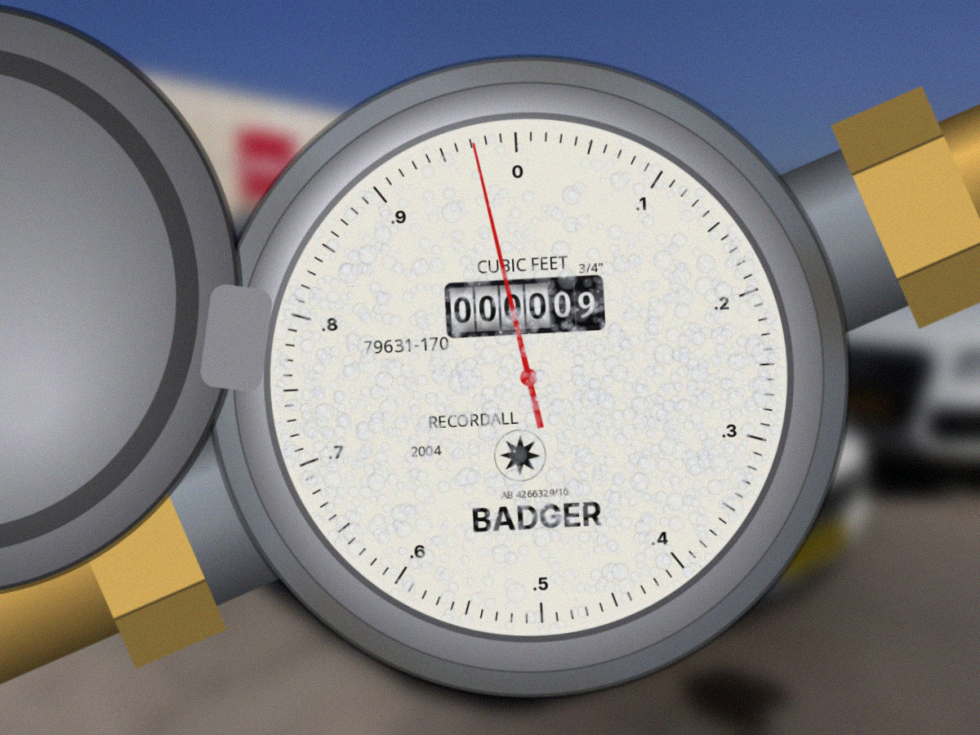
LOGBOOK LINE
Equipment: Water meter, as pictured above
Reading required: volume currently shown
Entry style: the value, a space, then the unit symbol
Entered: 8.97 ft³
